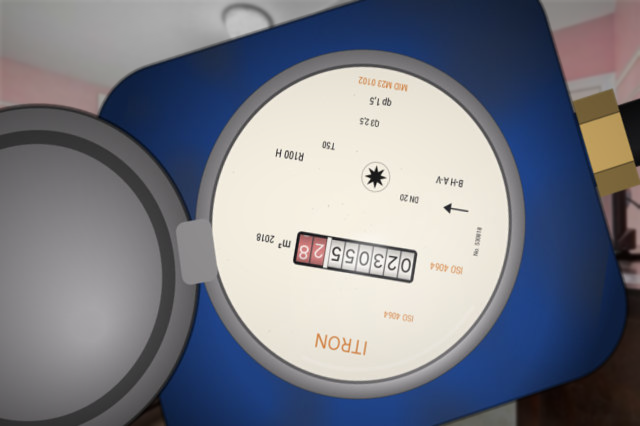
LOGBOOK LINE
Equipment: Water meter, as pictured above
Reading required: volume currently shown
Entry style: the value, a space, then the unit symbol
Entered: 23055.28 m³
